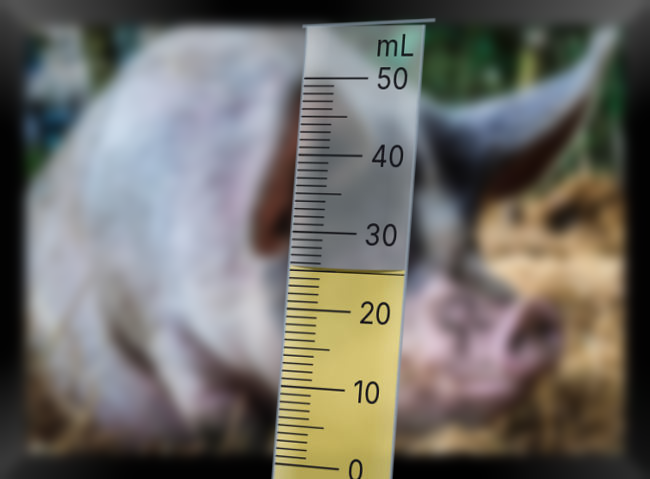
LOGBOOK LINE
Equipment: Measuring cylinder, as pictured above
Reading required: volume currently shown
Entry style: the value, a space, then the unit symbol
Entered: 25 mL
